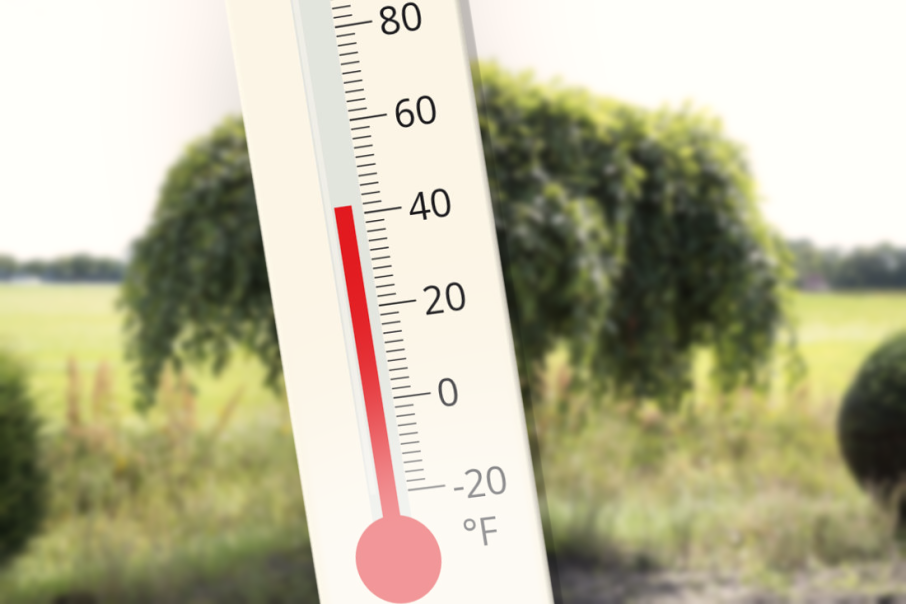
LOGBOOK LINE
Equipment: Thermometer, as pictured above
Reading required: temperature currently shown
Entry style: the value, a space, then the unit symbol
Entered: 42 °F
